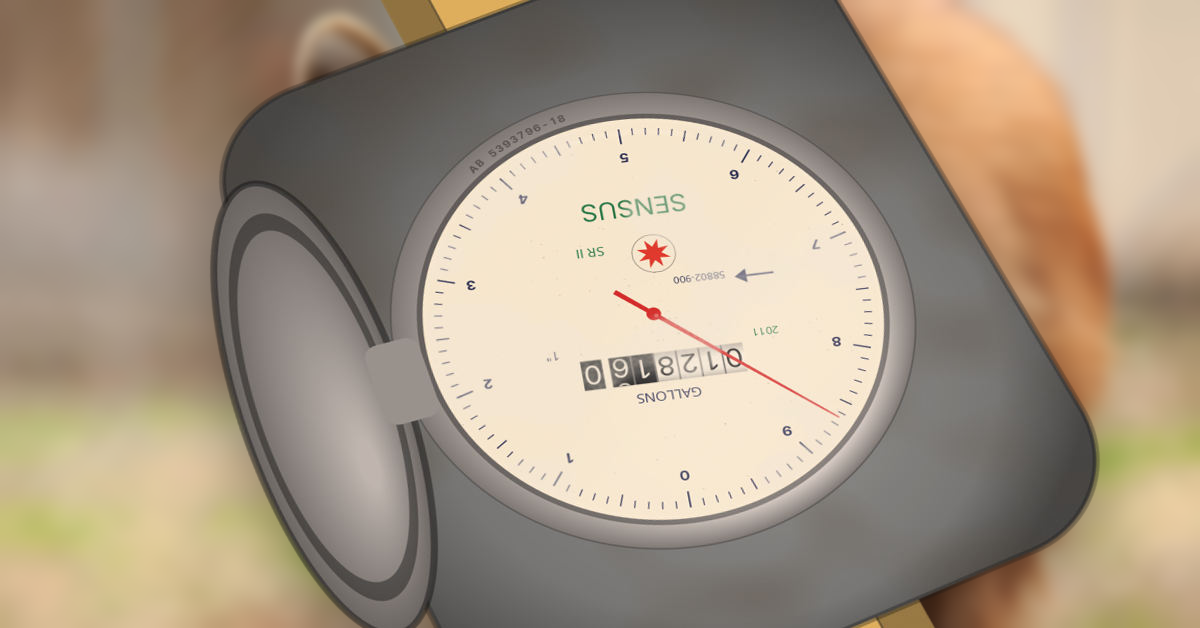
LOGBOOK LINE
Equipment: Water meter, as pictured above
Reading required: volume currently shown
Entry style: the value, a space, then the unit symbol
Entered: 128158.6 gal
